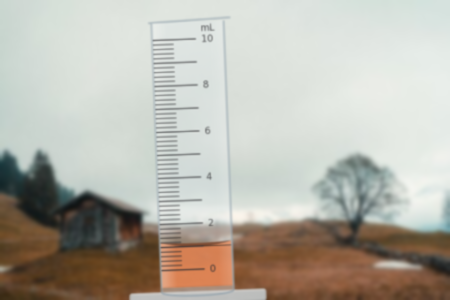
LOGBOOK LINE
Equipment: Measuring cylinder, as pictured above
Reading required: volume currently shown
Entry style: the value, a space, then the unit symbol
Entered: 1 mL
